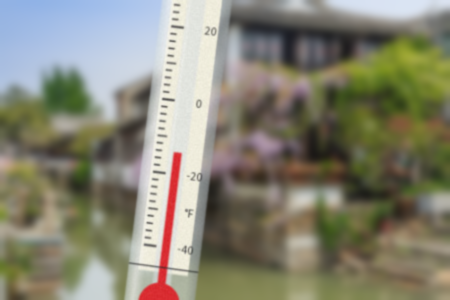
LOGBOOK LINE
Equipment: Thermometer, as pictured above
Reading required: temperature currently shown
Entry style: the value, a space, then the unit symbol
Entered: -14 °F
